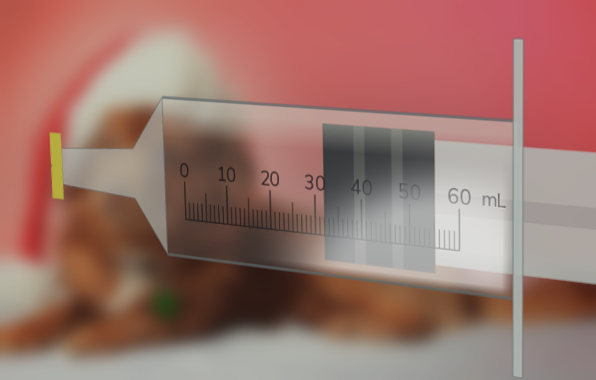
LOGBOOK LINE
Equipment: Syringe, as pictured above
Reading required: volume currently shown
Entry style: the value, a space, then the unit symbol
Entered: 32 mL
